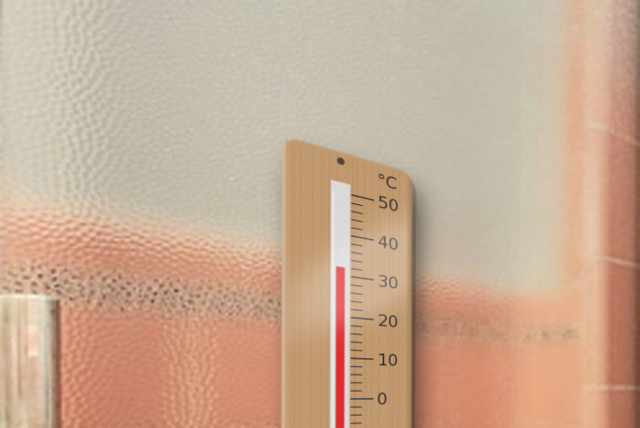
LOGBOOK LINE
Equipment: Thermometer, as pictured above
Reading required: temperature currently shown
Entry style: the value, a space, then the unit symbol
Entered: 32 °C
